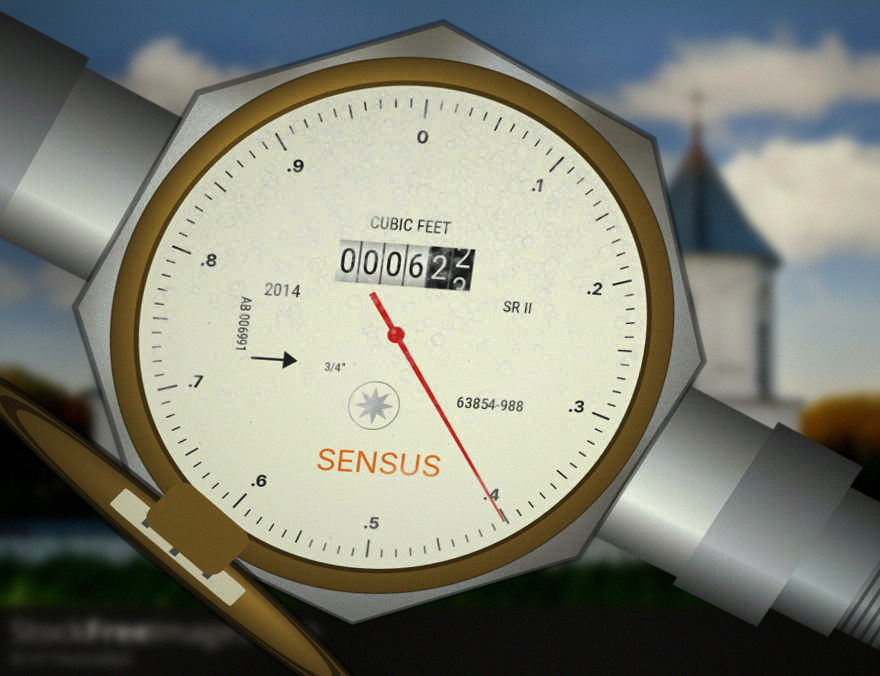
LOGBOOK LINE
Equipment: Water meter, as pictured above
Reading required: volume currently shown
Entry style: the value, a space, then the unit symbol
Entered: 622.40 ft³
